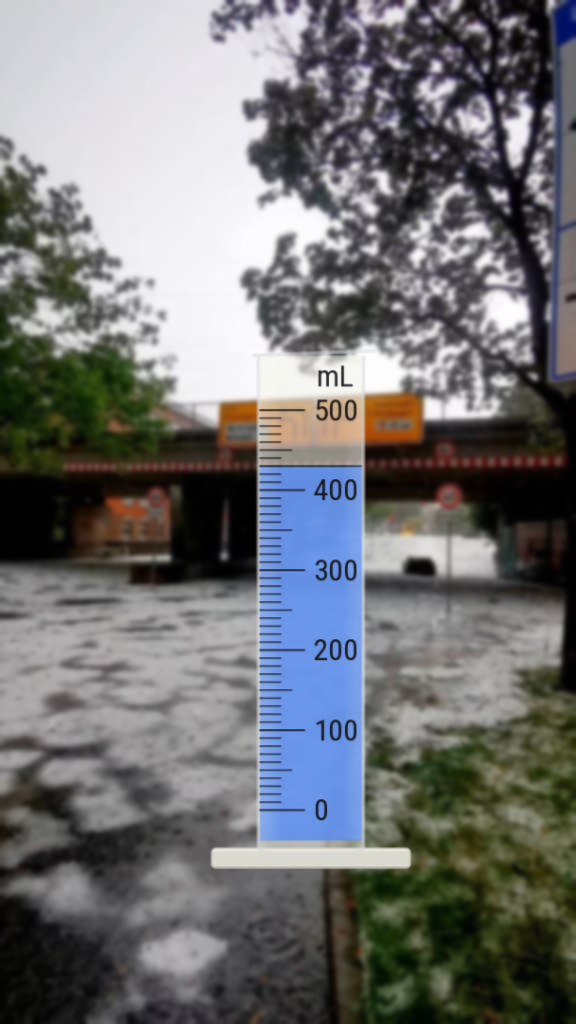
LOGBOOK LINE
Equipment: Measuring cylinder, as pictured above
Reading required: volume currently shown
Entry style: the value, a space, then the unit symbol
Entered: 430 mL
